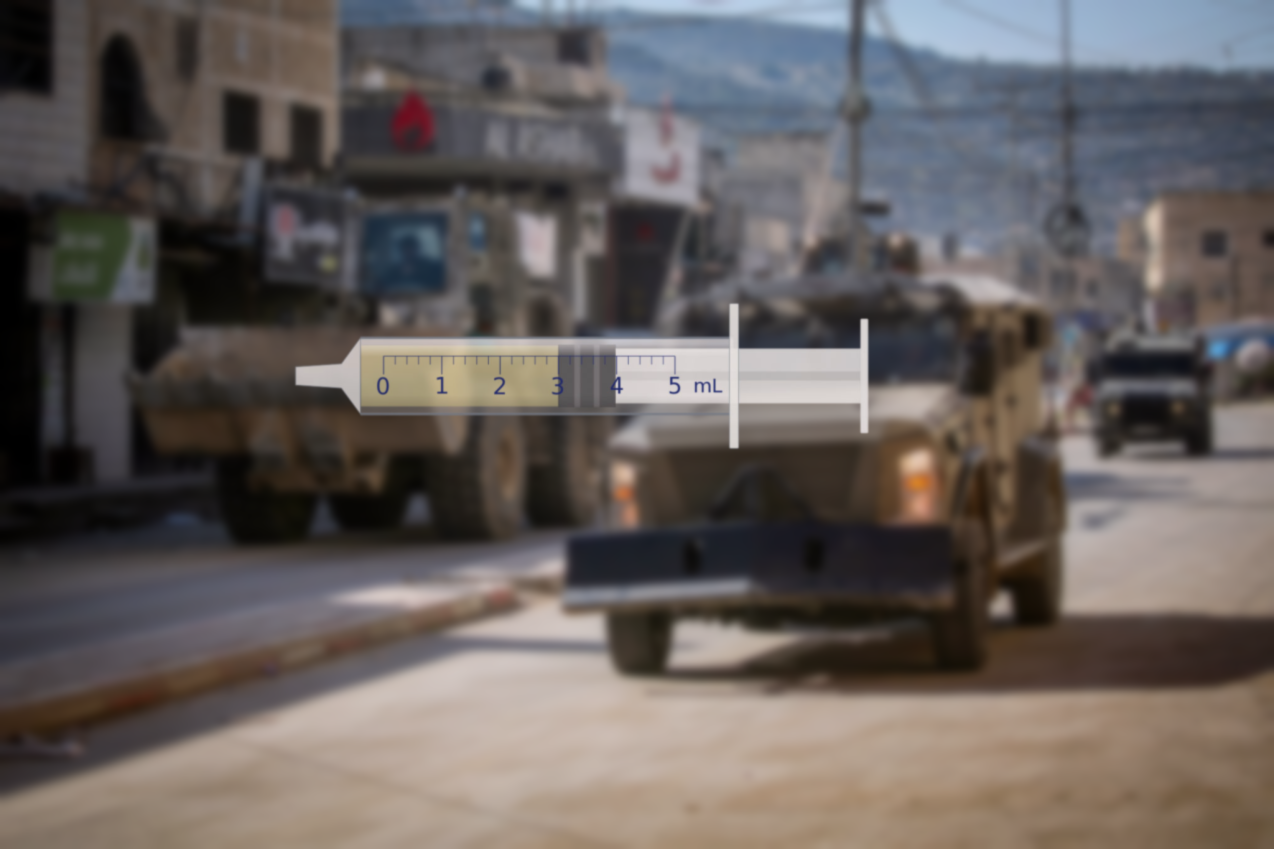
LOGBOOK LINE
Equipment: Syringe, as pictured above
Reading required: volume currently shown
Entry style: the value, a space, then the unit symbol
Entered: 3 mL
